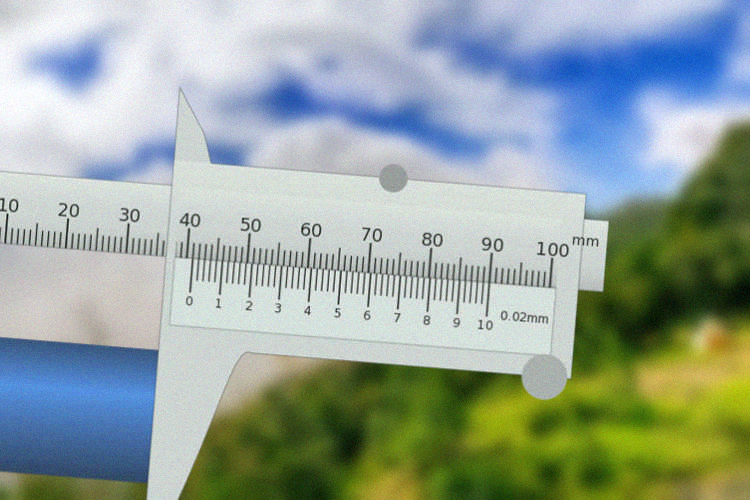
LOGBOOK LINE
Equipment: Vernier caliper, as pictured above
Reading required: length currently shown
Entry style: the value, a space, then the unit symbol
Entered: 41.0 mm
